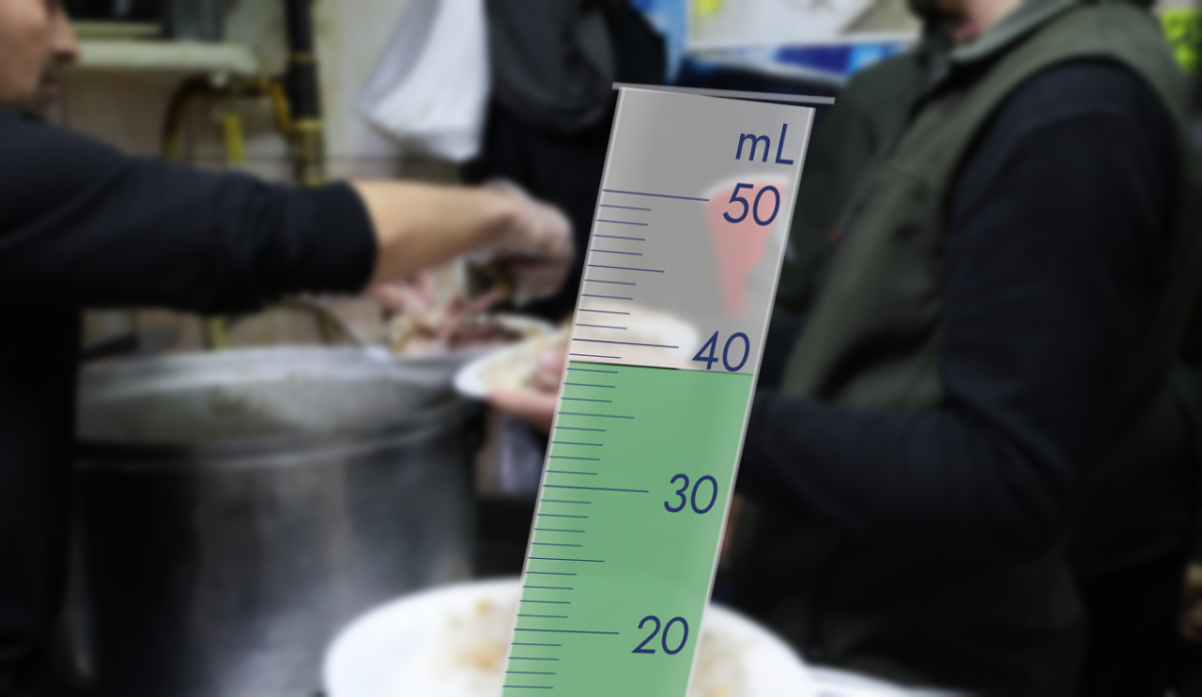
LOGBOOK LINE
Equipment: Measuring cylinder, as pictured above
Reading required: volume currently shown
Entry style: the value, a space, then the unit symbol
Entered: 38.5 mL
